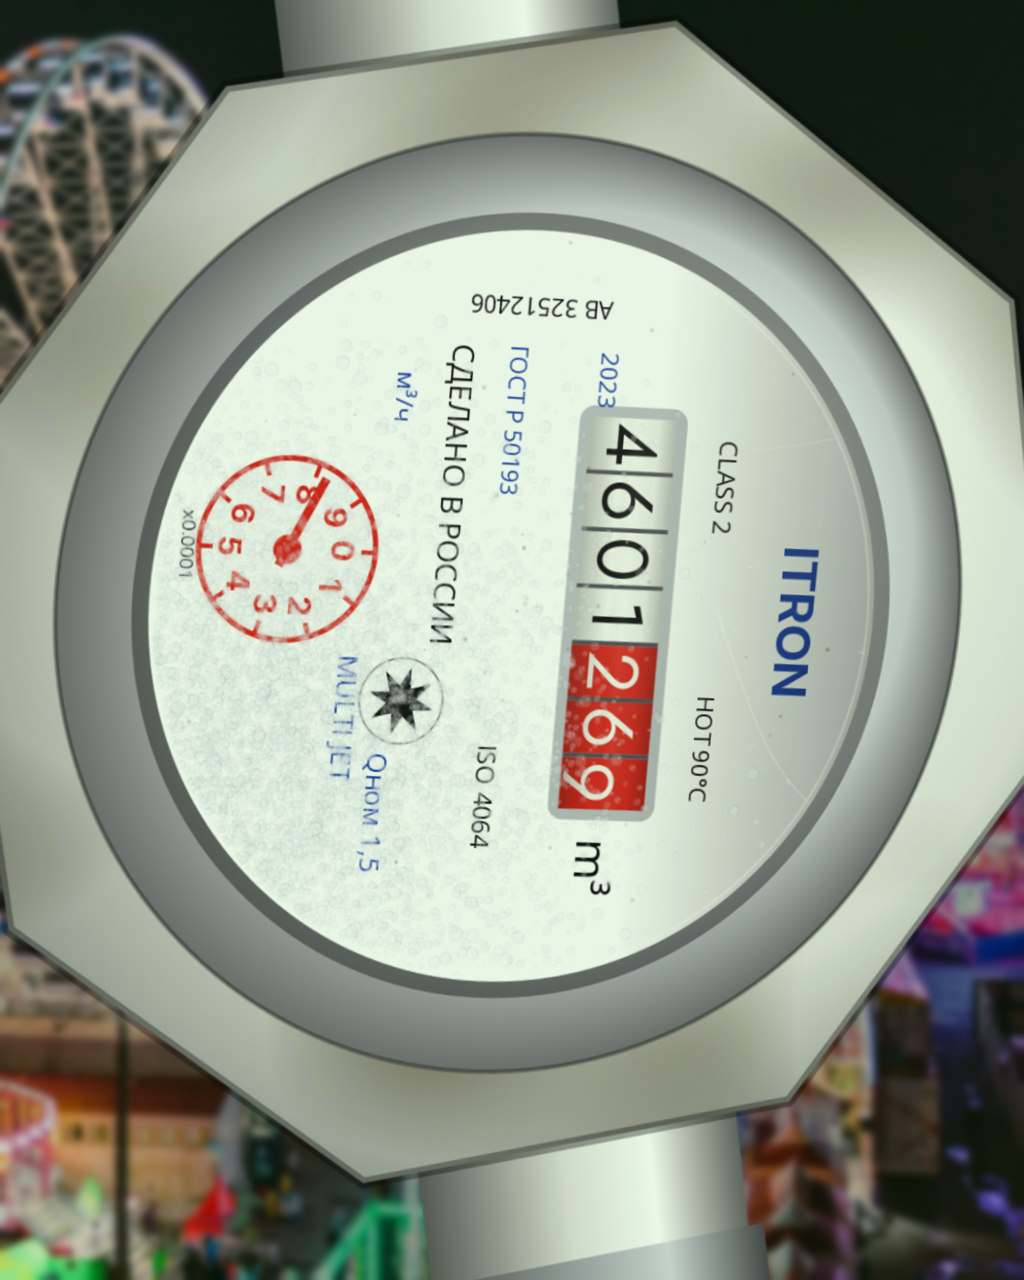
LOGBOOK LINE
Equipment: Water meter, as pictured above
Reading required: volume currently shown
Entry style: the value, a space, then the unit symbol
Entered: 4601.2688 m³
